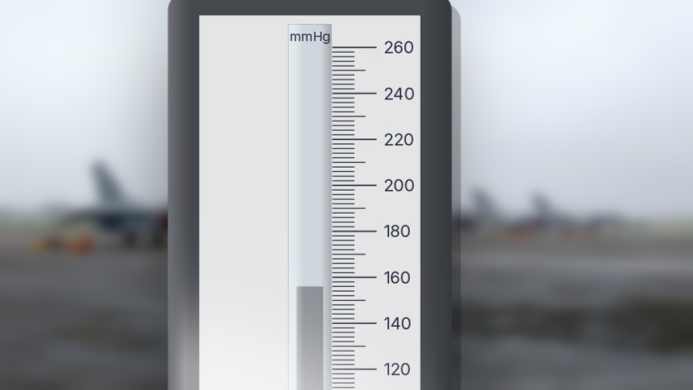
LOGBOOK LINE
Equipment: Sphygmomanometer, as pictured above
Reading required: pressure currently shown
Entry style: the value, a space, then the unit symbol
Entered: 156 mmHg
